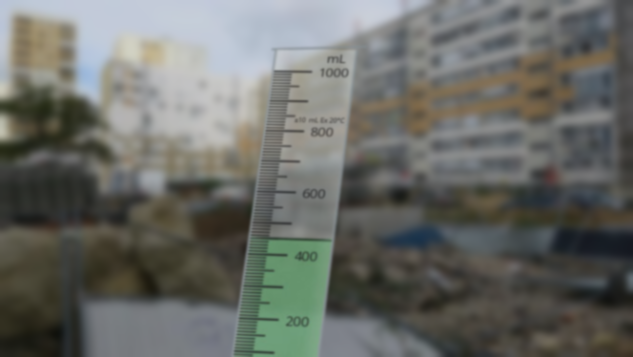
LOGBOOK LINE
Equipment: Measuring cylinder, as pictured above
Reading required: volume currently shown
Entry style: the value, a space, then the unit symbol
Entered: 450 mL
